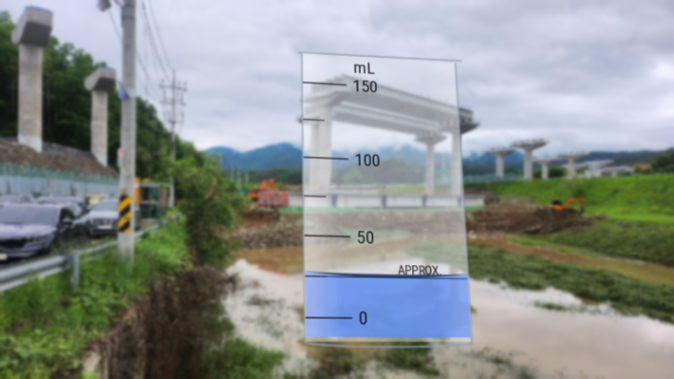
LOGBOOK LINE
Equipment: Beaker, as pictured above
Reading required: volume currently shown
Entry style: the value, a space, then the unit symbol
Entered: 25 mL
